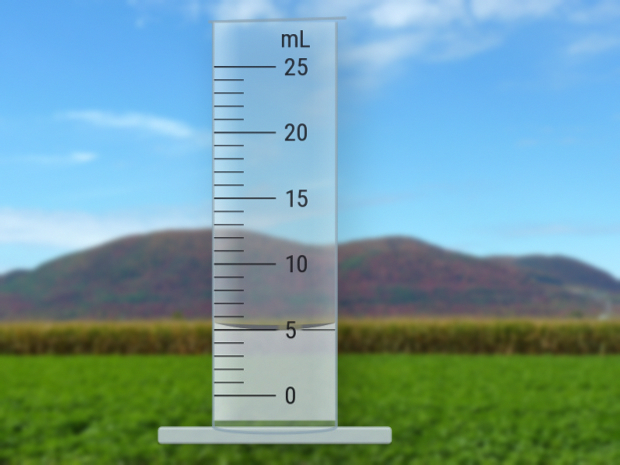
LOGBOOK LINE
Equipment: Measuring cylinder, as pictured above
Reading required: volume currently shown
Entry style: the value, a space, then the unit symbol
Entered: 5 mL
